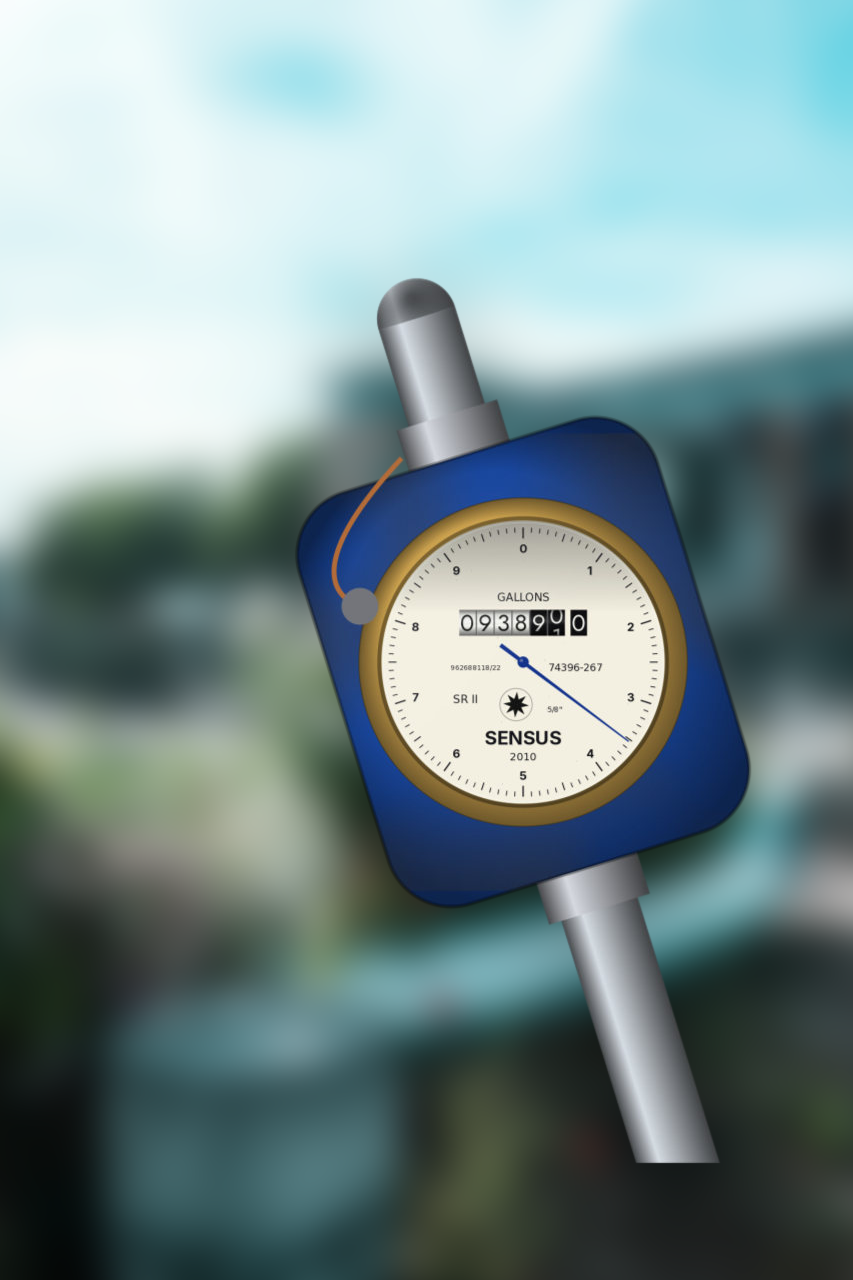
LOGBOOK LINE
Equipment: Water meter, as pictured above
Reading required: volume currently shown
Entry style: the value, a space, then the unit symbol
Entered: 938903.5 gal
